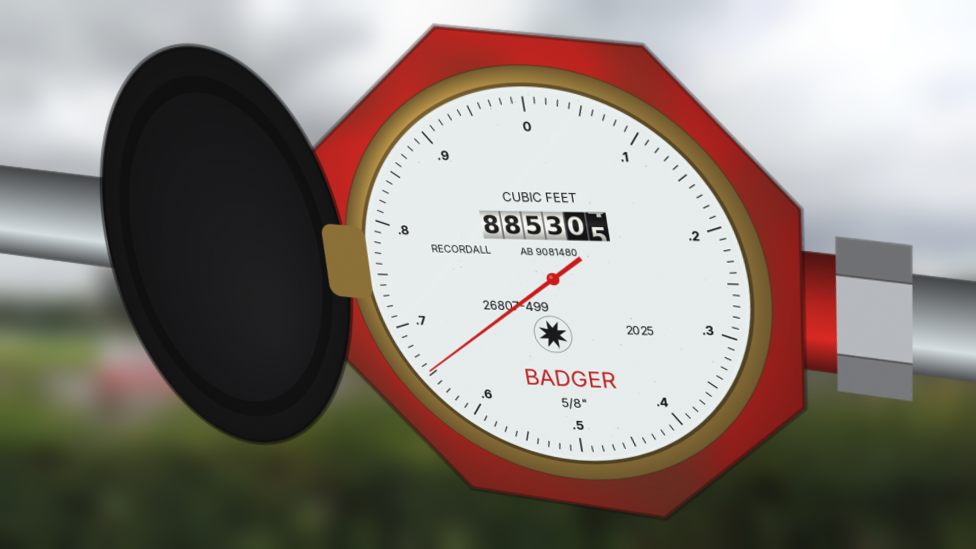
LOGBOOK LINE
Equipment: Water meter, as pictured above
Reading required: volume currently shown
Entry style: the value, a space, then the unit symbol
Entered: 885304.65 ft³
